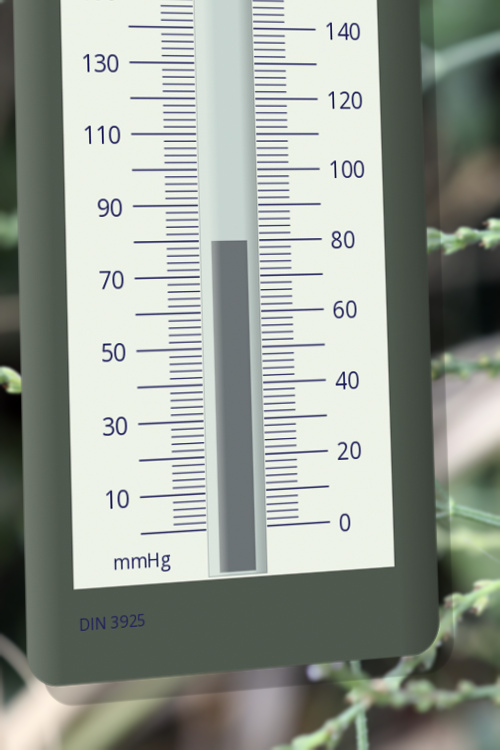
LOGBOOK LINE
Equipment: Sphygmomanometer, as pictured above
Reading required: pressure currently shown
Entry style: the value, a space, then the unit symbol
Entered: 80 mmHg
